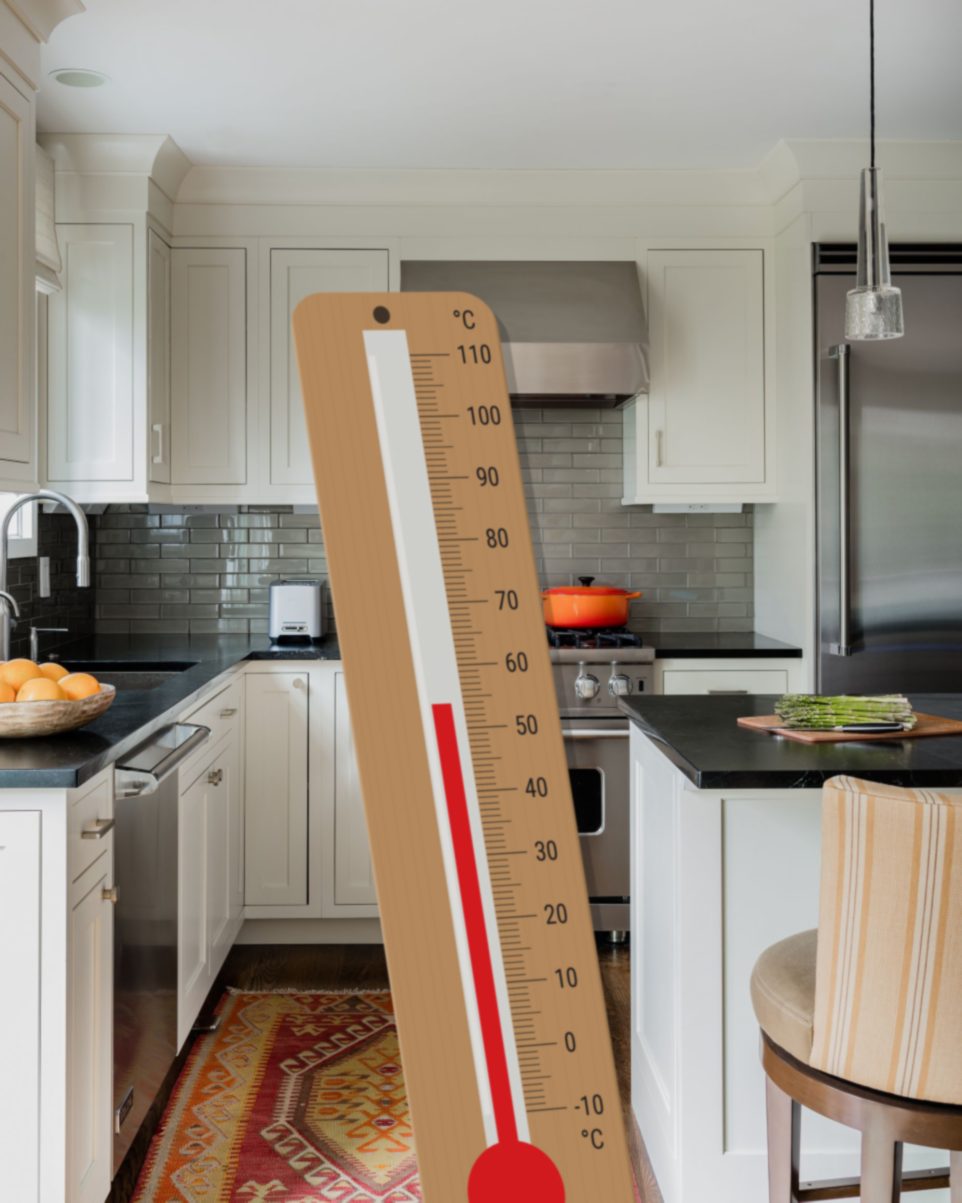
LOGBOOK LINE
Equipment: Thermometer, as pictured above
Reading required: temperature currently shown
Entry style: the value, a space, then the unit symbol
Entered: 54 °C
